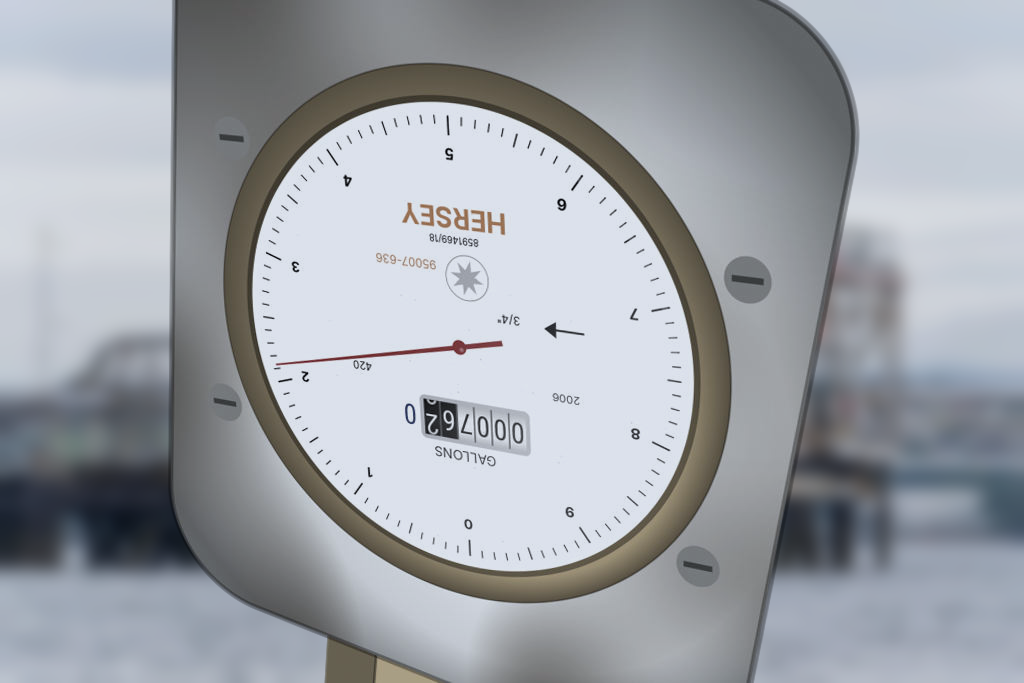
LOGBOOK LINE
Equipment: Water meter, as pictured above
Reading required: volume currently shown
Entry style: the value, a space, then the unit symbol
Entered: 7622.1 gal
